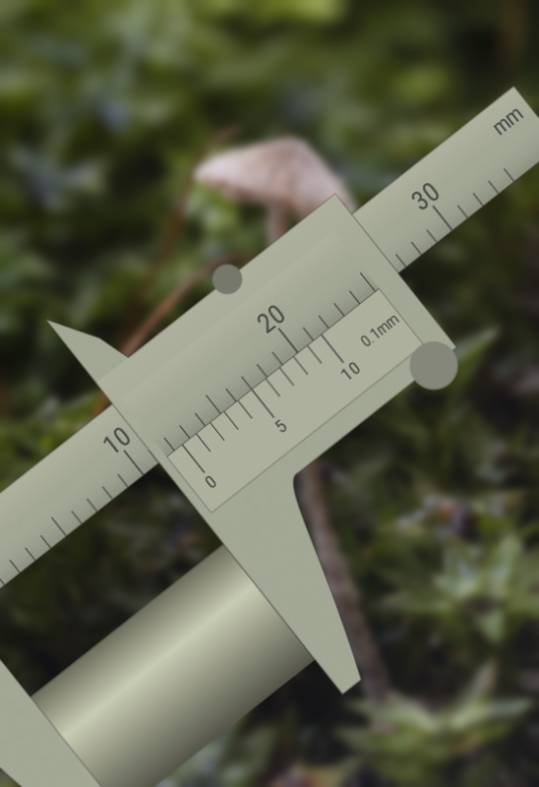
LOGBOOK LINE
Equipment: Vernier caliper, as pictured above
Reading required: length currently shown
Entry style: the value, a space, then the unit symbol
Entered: 12.5 mm
